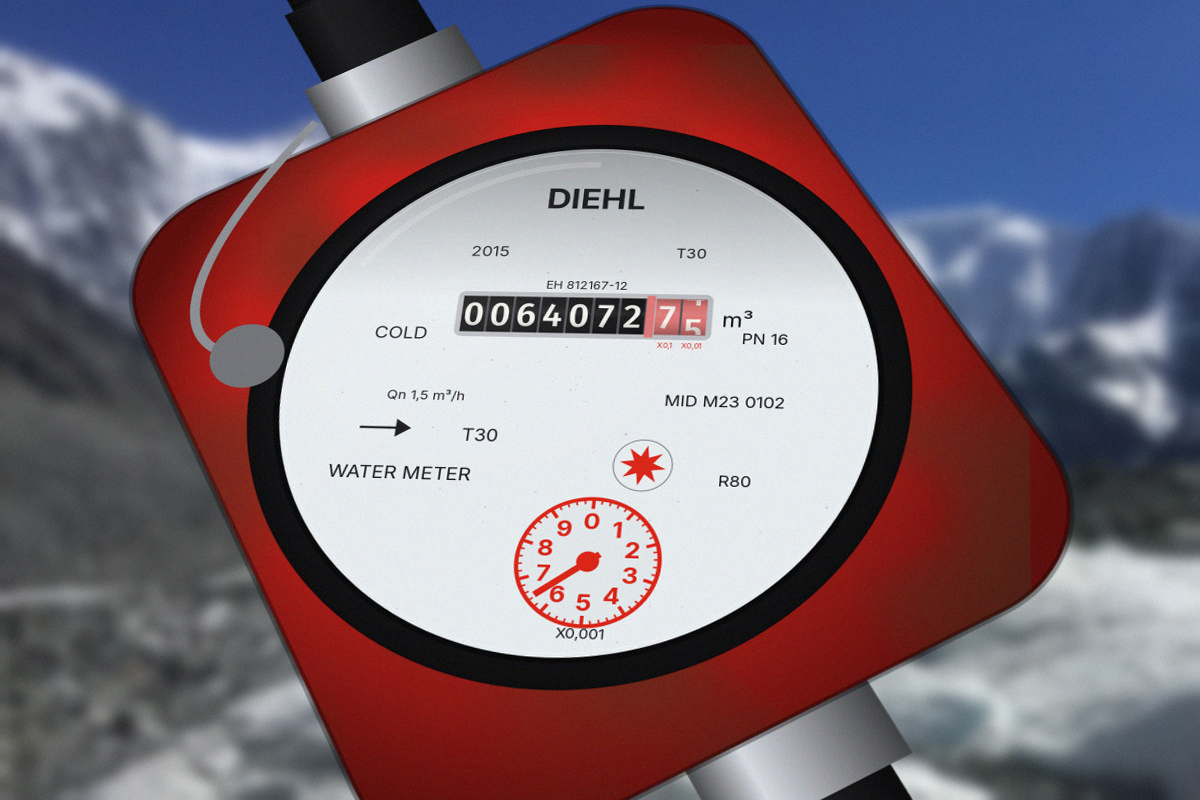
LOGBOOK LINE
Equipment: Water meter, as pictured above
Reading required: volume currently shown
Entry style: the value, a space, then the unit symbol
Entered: 64072.746 m³
